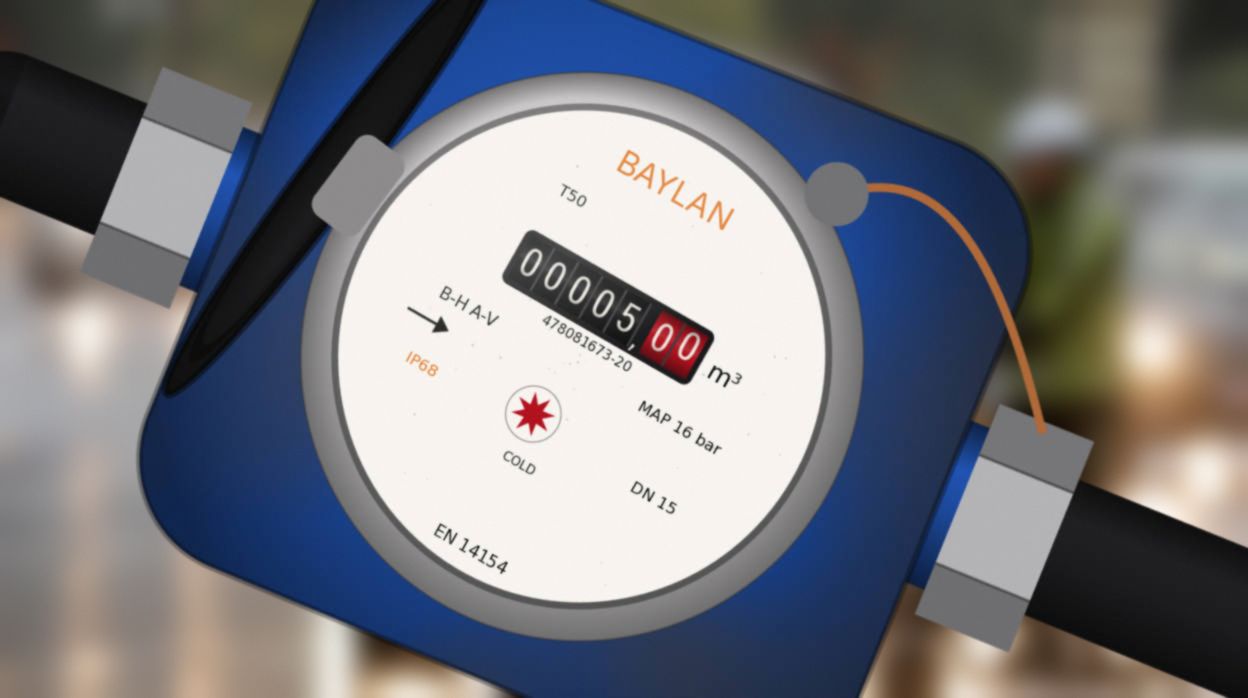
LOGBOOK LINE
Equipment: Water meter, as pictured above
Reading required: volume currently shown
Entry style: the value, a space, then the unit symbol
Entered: 5.00 m³
